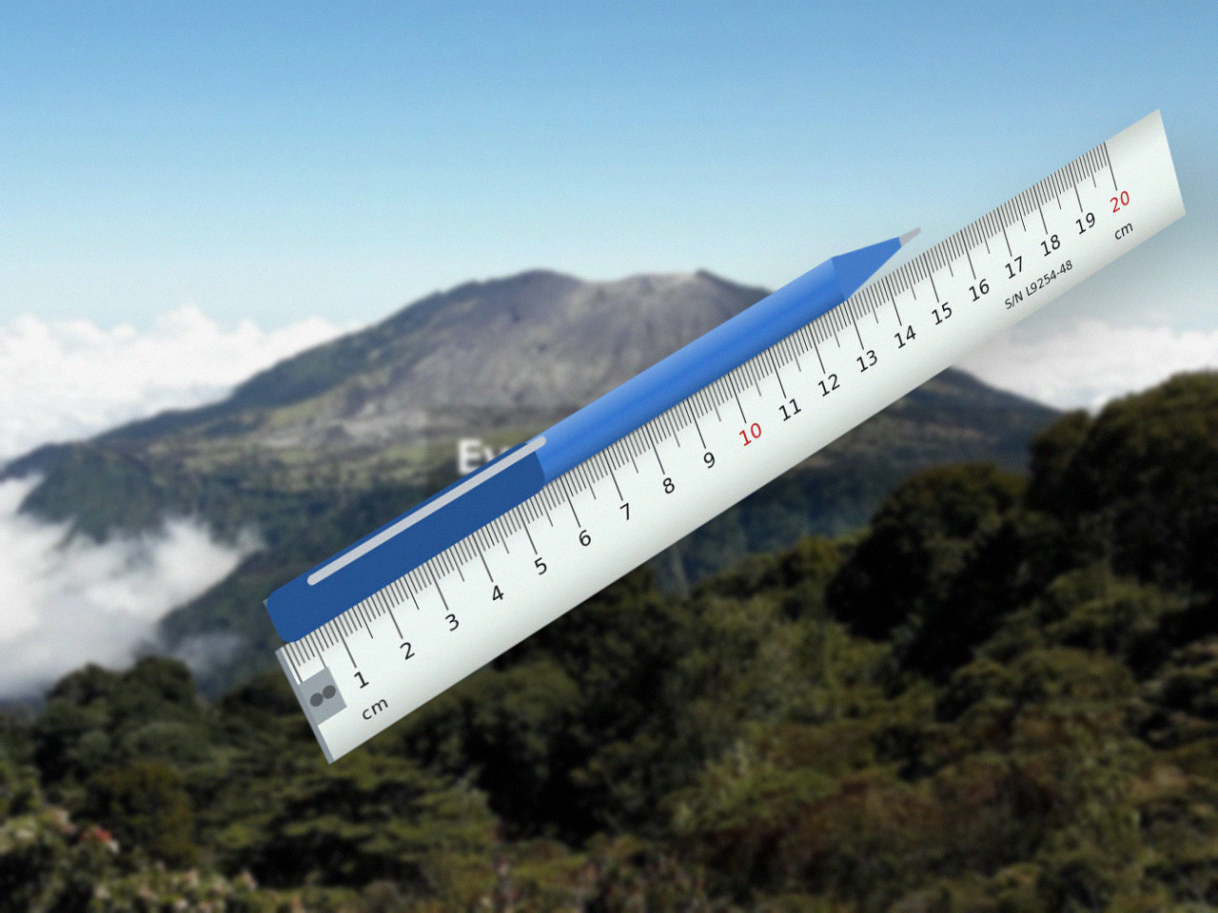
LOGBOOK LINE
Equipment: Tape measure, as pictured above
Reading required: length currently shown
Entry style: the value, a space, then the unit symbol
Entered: 15.1 cm
